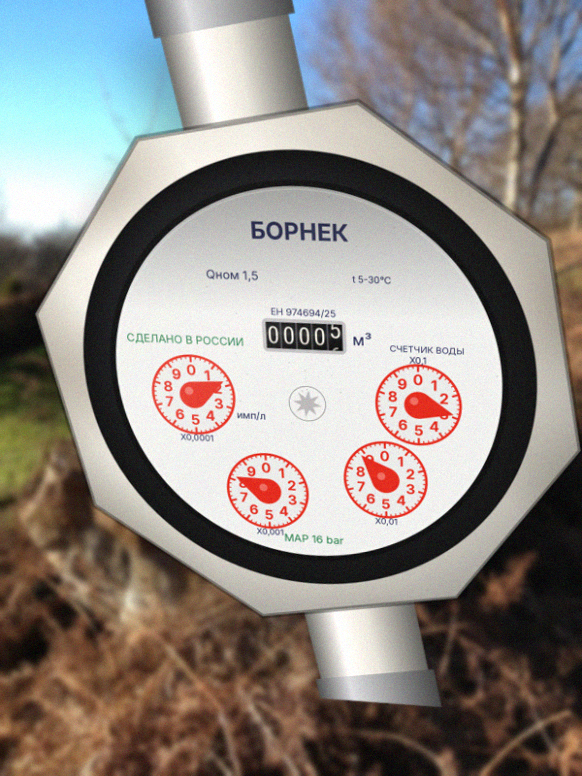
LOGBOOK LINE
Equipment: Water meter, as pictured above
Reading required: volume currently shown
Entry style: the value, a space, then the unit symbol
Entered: 5.2881 m³
